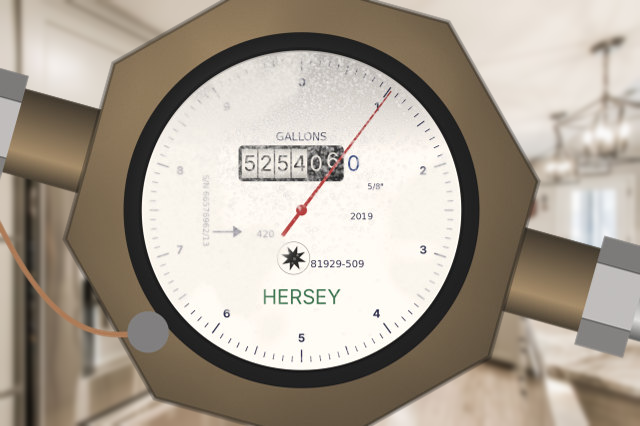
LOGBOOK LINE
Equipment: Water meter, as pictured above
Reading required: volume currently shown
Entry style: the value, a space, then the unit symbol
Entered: 5254061.0 gal
